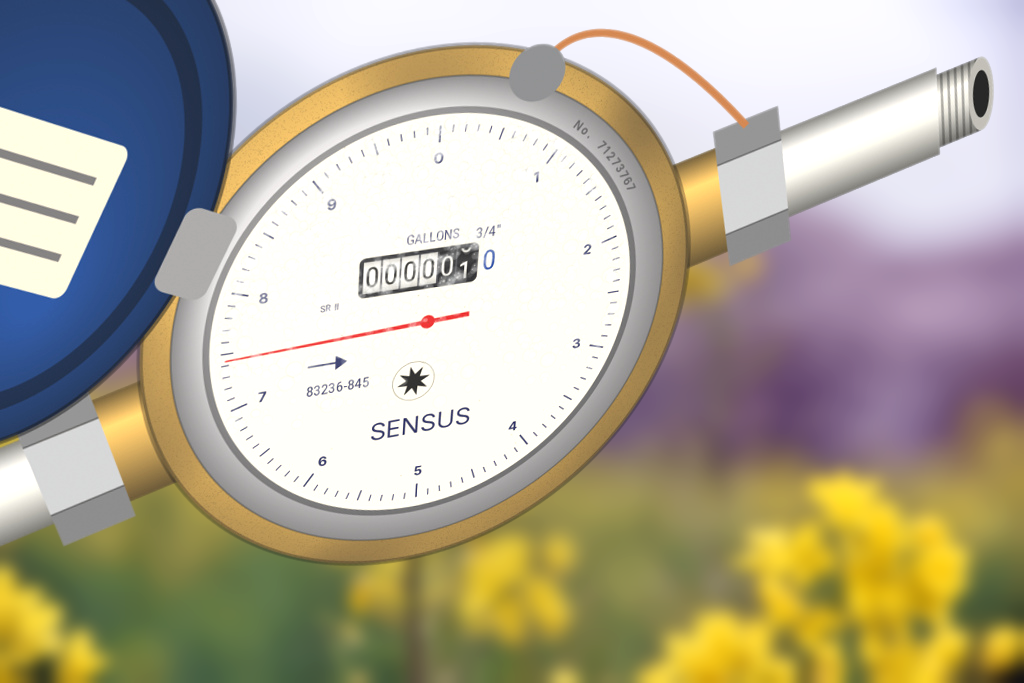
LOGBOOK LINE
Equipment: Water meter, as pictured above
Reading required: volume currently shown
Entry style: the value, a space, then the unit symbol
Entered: 7.4 gal
